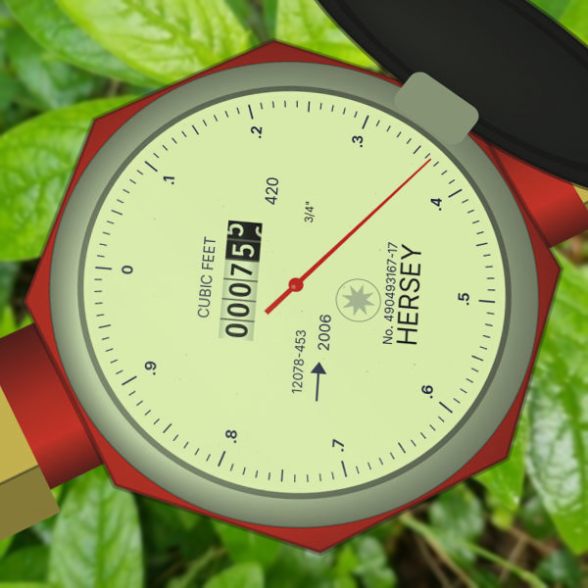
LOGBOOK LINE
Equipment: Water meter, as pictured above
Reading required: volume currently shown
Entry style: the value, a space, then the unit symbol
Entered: 755.36 ft³
